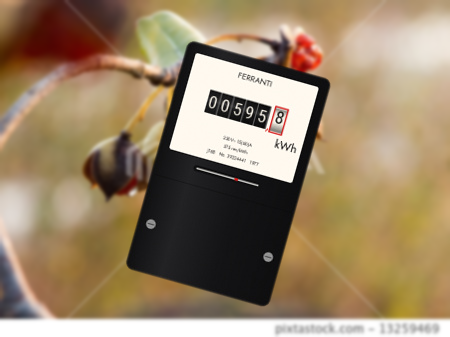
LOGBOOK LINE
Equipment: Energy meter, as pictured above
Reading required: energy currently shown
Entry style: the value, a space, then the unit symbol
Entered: 595.8 kWh
